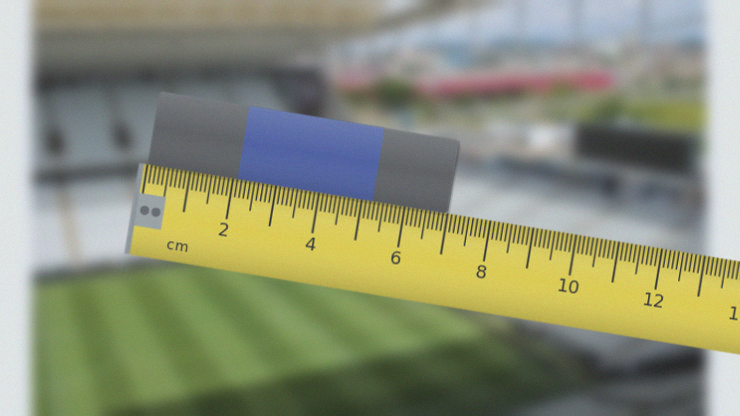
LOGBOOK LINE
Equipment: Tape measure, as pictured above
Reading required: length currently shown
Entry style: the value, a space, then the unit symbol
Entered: 7 cm
